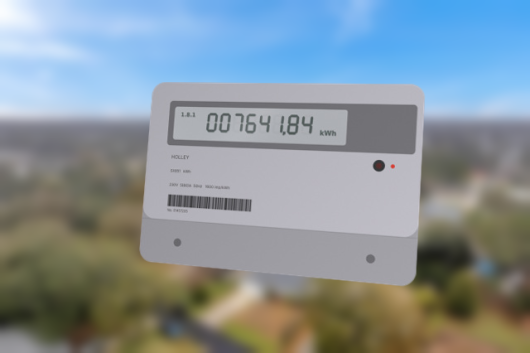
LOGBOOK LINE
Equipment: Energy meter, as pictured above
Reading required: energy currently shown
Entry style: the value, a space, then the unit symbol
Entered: 7641.84 kWh
